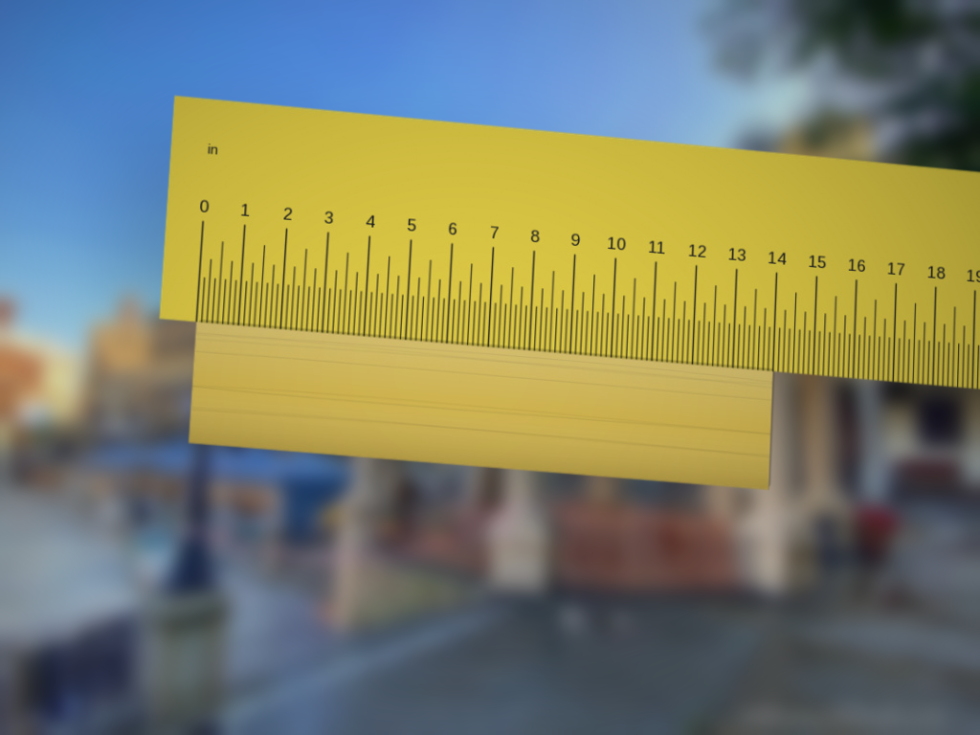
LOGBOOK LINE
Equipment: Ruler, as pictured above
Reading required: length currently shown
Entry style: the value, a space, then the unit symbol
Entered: 14 in
